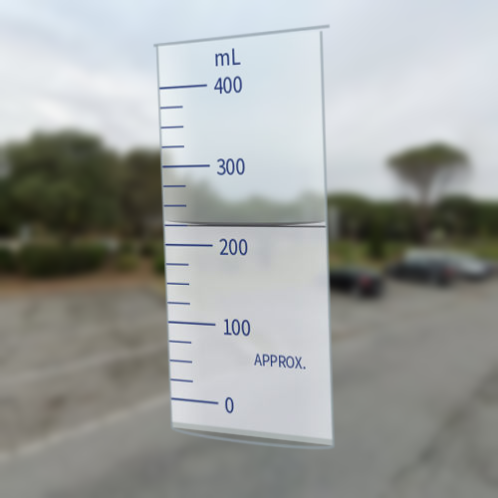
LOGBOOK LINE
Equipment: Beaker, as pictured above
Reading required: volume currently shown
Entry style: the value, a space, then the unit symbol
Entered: 225 mL
